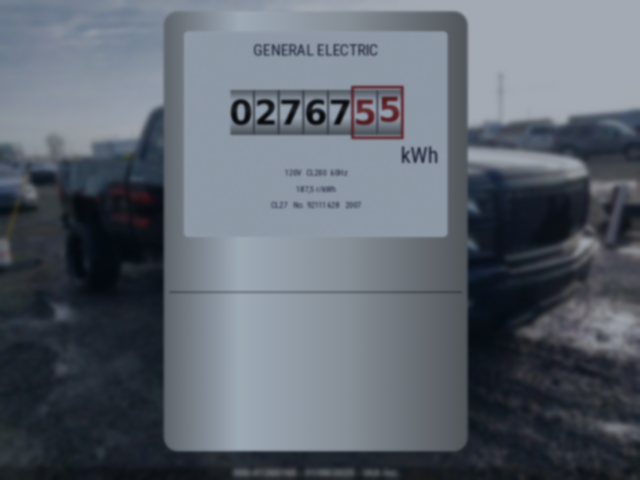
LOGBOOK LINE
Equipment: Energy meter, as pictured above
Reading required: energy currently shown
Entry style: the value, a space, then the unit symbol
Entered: 2767.55 kWh
